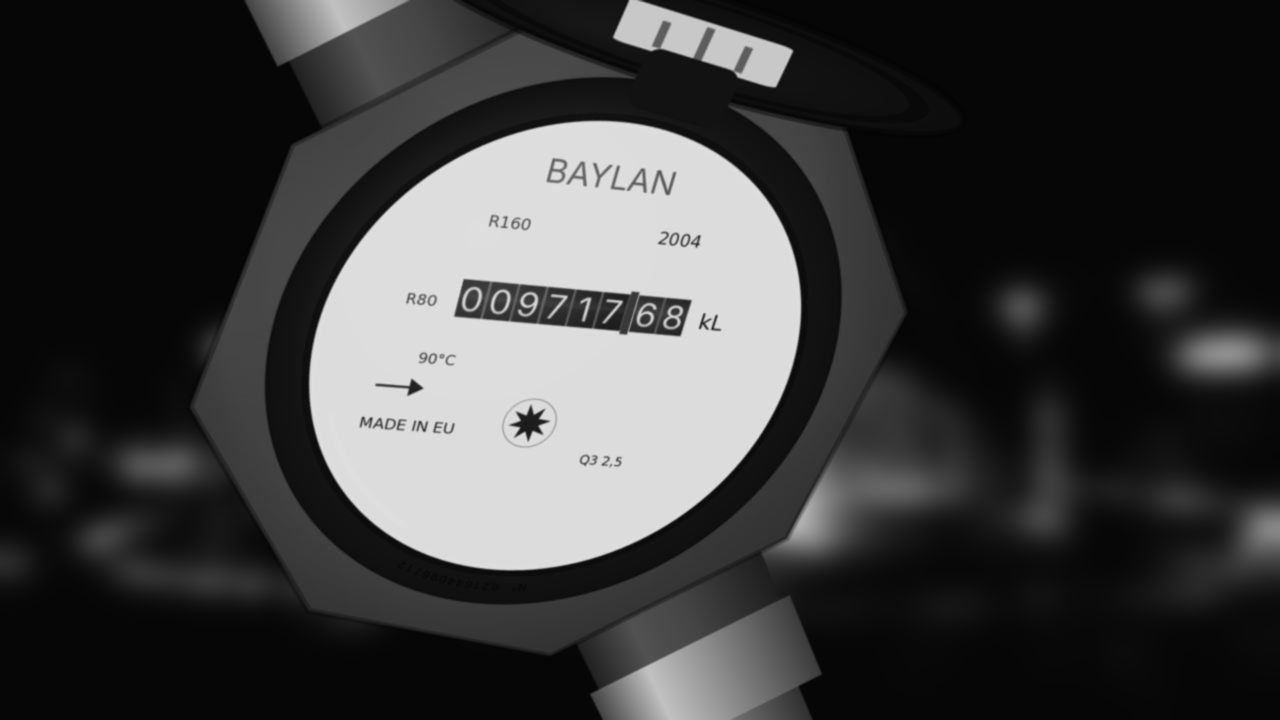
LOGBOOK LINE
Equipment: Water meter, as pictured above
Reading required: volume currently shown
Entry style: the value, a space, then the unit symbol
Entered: 9717.68 kL
